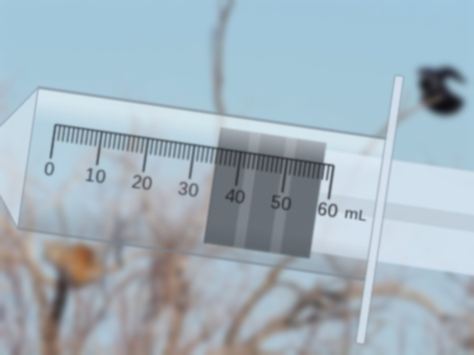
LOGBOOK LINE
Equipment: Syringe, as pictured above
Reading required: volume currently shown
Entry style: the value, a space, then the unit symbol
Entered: 35 mL
